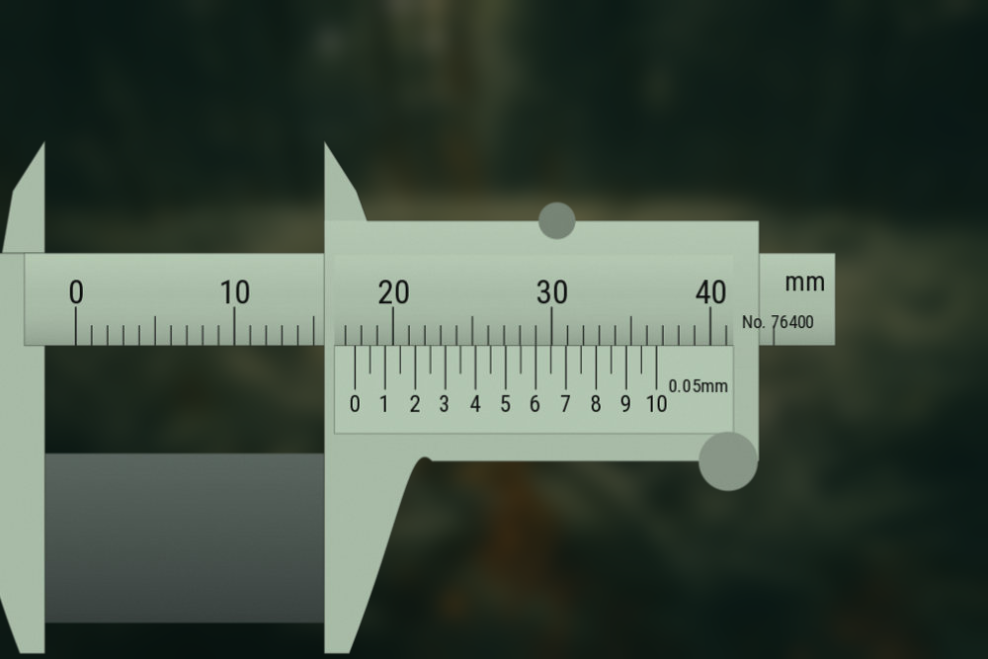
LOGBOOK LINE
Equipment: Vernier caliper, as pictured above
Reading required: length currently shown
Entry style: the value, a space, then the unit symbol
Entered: 17.6 mm
